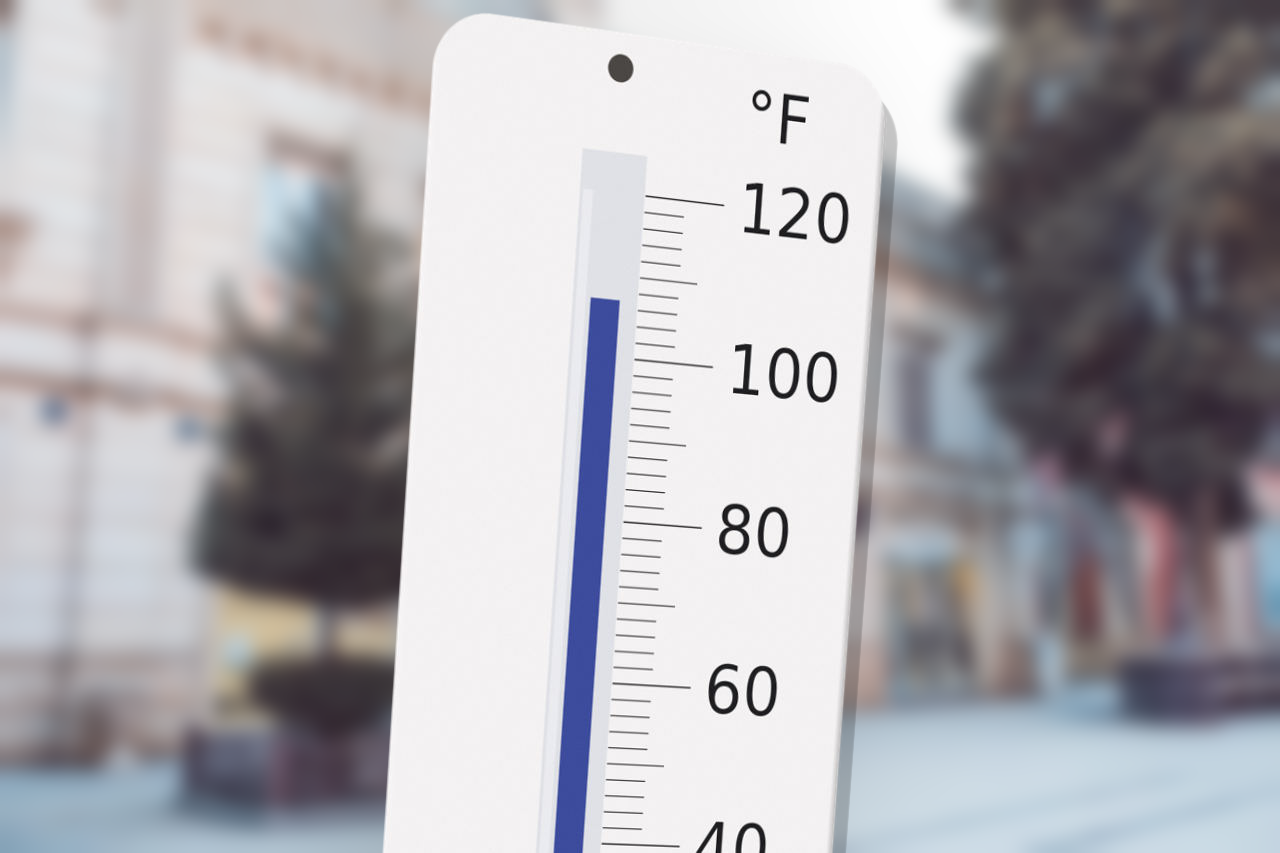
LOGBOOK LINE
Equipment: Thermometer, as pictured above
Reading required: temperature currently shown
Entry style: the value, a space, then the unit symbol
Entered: 107 °F
